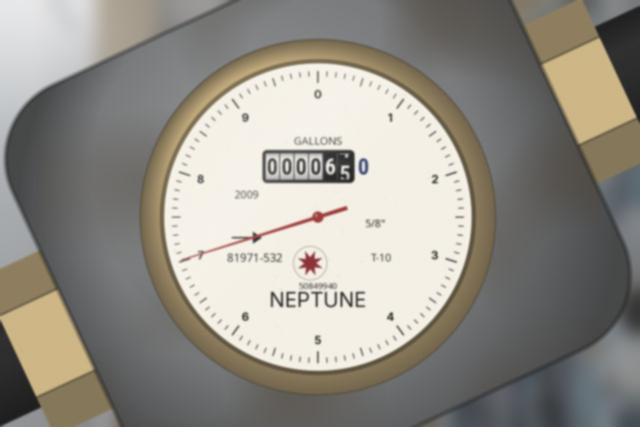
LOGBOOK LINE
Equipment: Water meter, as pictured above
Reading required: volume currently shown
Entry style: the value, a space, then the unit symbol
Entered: 647.0 gal
